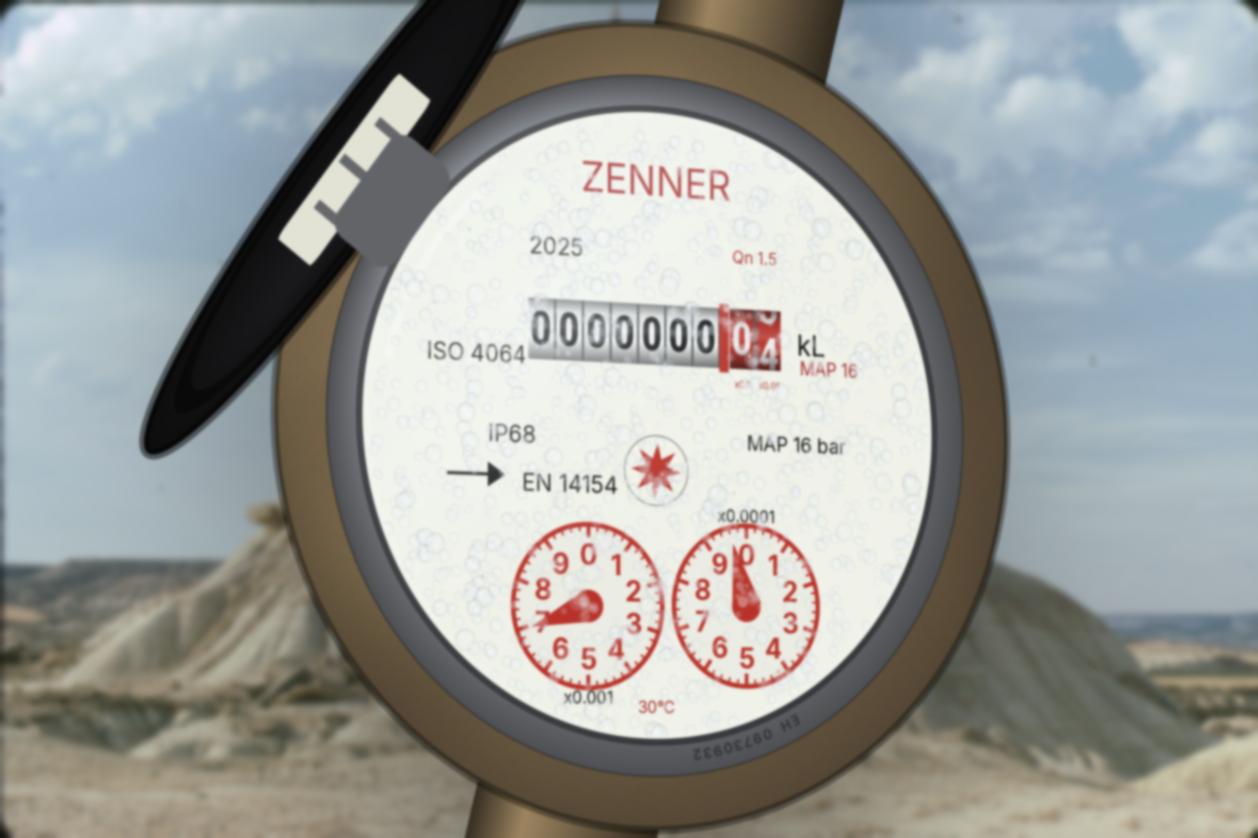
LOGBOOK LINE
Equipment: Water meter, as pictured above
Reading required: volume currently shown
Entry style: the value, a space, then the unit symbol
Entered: 0.0369 kL
